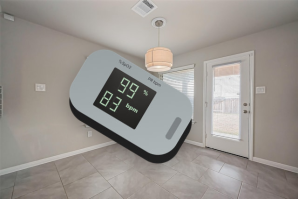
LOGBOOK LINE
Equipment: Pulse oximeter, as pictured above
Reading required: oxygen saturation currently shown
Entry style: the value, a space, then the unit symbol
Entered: 99 %
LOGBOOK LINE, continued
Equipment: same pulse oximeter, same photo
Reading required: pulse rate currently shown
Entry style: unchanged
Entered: 83 bpm
